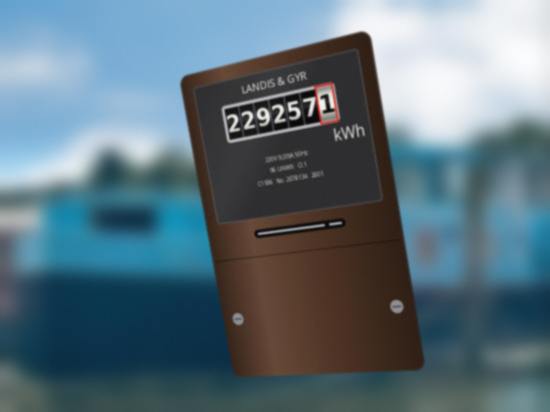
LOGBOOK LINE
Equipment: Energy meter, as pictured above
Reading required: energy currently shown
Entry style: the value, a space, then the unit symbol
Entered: 229257.1 kWh
